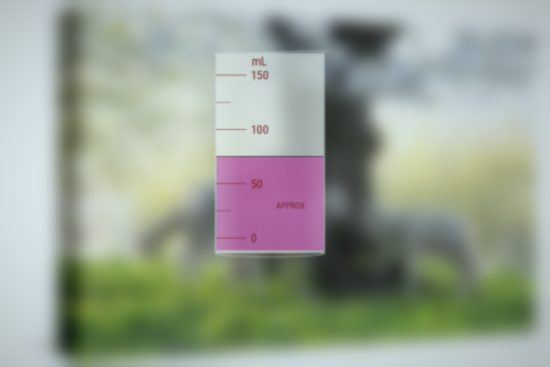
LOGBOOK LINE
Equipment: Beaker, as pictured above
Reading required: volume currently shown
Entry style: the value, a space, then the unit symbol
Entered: 75 mL
